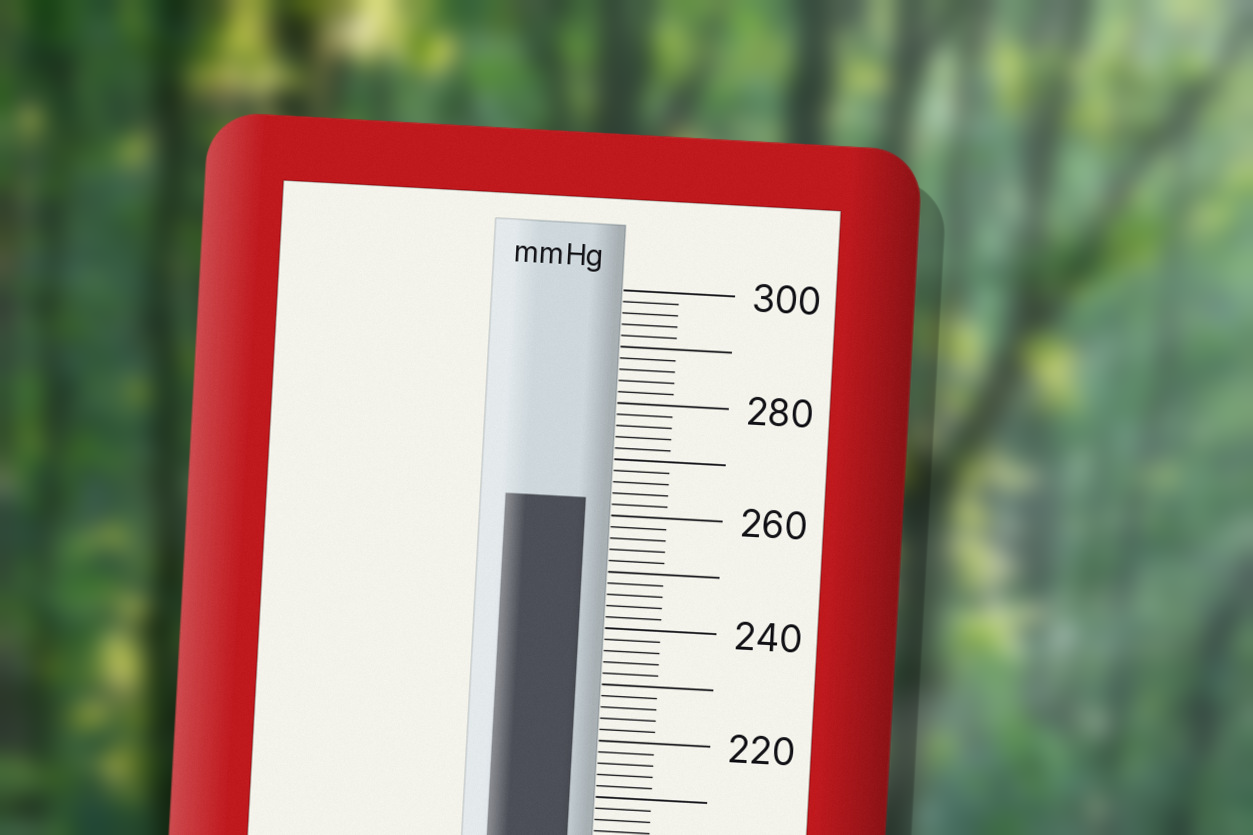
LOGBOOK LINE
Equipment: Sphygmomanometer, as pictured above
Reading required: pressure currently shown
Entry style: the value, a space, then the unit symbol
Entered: 263 mmHg
